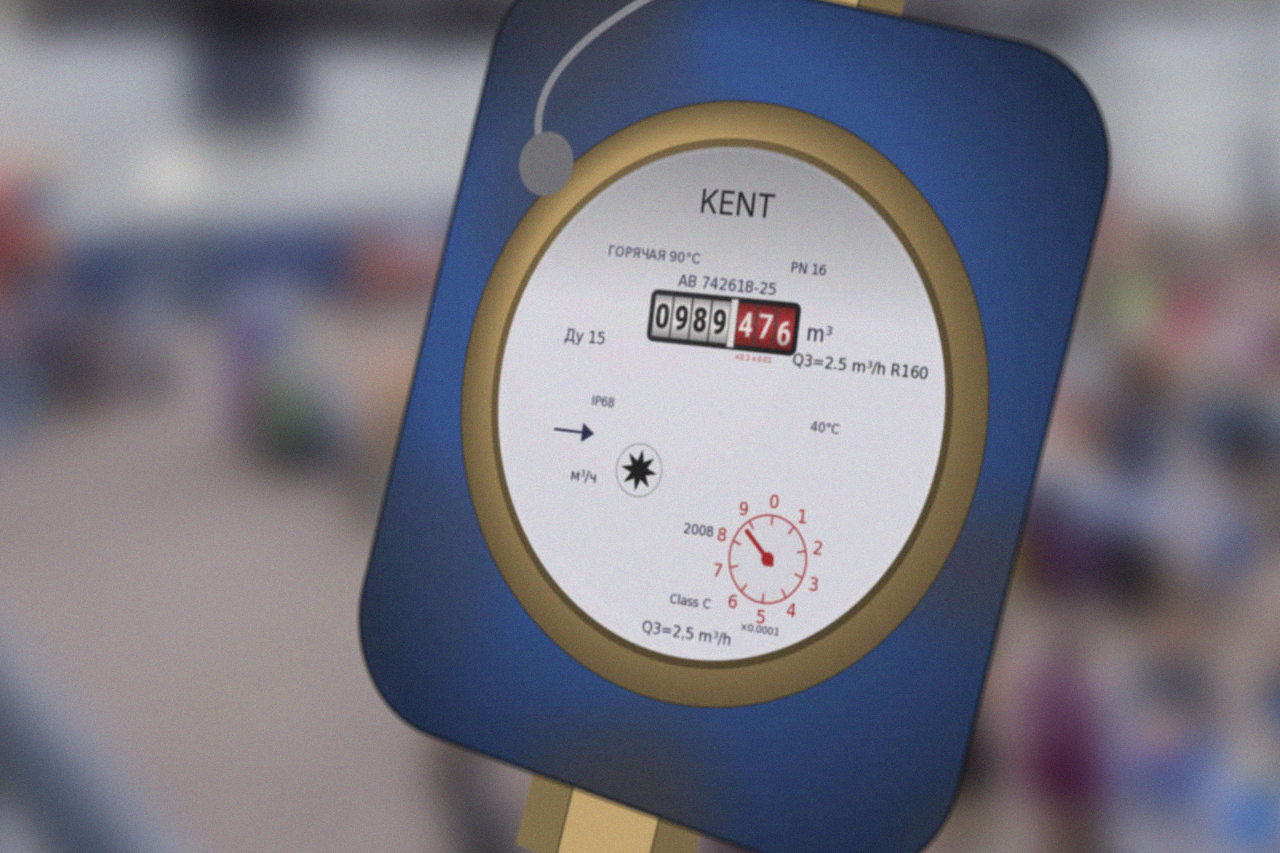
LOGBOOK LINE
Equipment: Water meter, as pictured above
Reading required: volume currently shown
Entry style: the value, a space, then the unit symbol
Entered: 989.4758 m³
